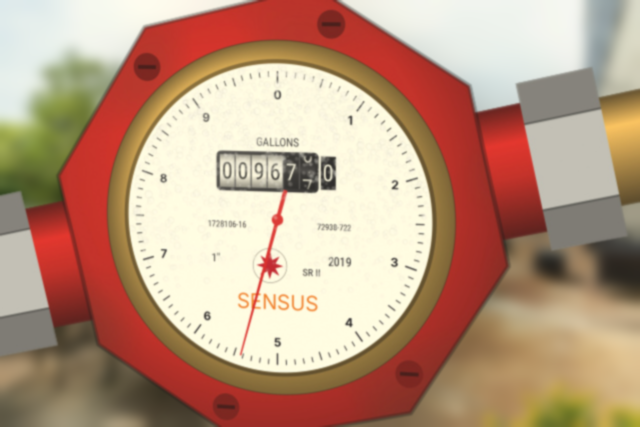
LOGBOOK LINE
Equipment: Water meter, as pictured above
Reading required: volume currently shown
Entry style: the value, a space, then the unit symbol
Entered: 96765.4 gal
